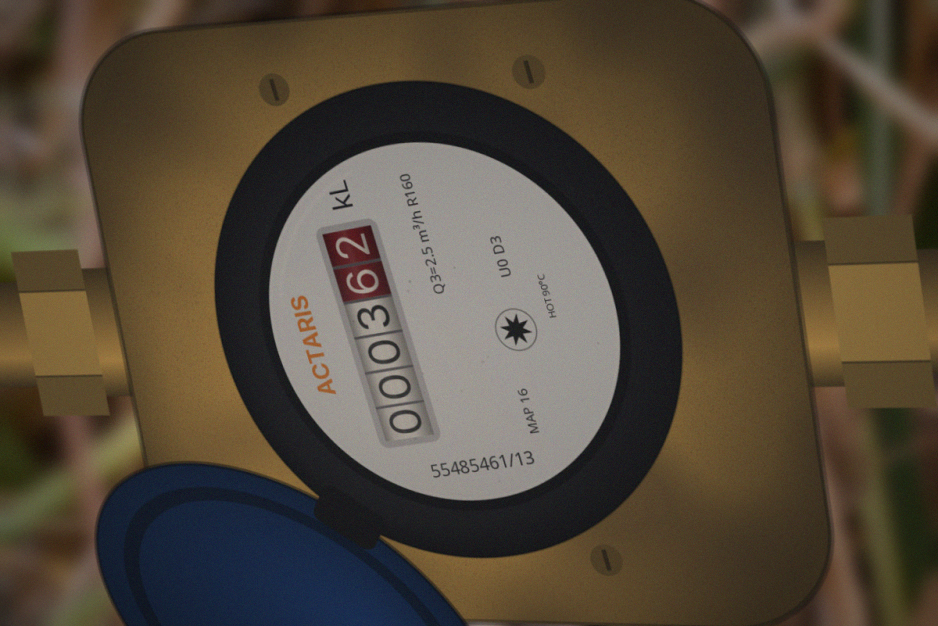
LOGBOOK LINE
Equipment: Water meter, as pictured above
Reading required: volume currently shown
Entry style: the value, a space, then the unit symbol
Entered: 3.62 kL
